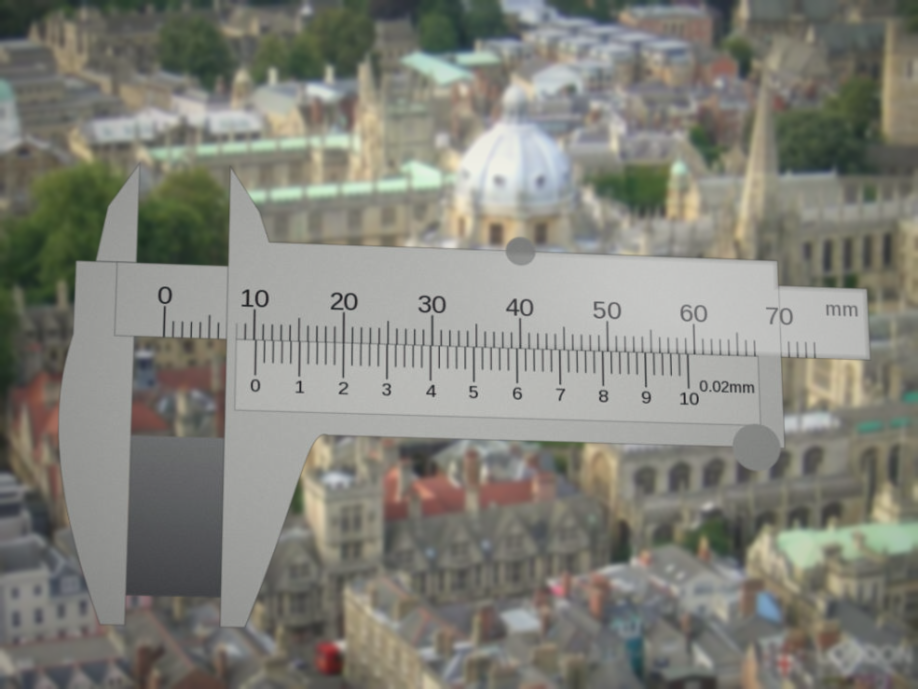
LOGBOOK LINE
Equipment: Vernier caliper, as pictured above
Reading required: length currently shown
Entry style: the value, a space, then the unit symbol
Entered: 10.2 mm
